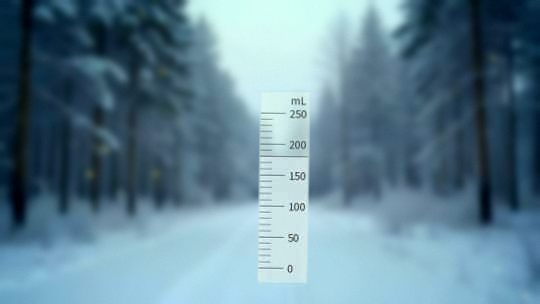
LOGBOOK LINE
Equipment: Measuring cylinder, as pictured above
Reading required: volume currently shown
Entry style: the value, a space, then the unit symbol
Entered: 180 mL
